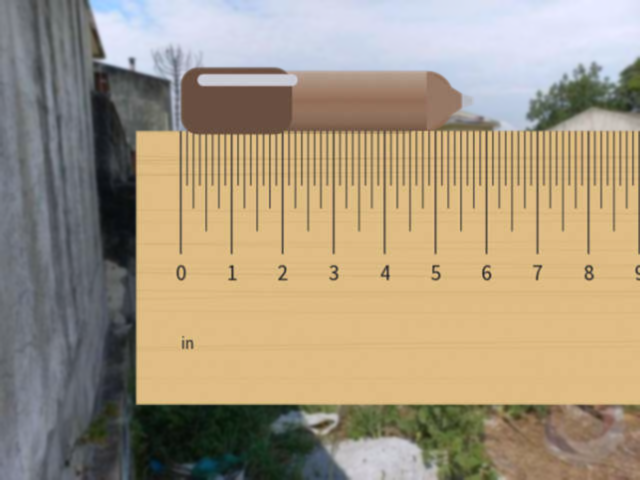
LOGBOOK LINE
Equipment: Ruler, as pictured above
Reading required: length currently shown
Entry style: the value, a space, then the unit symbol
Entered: 5.75 in
